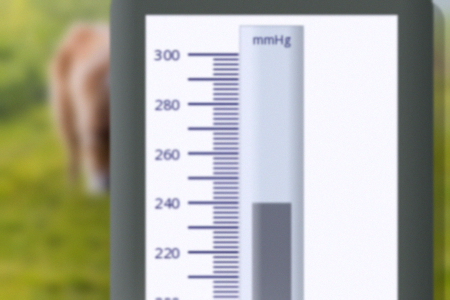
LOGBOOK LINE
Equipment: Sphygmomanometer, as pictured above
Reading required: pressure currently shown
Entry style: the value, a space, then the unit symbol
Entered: 240 mmHg
